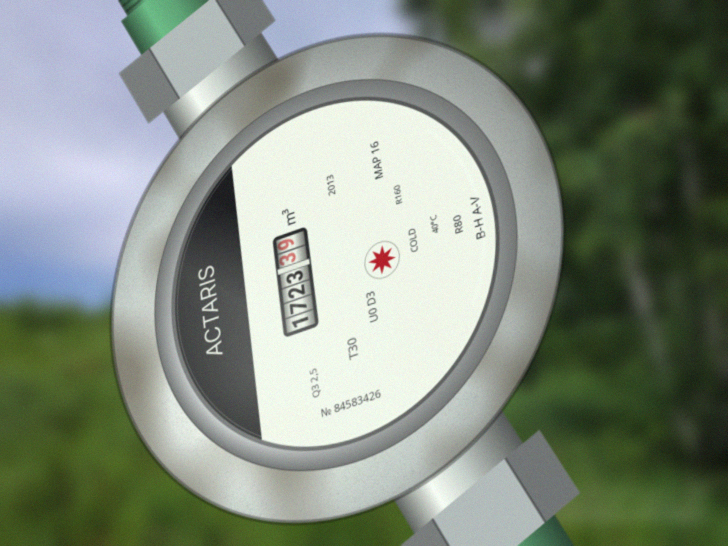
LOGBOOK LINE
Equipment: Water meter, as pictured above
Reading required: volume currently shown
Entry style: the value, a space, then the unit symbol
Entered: 1723.39 m³
